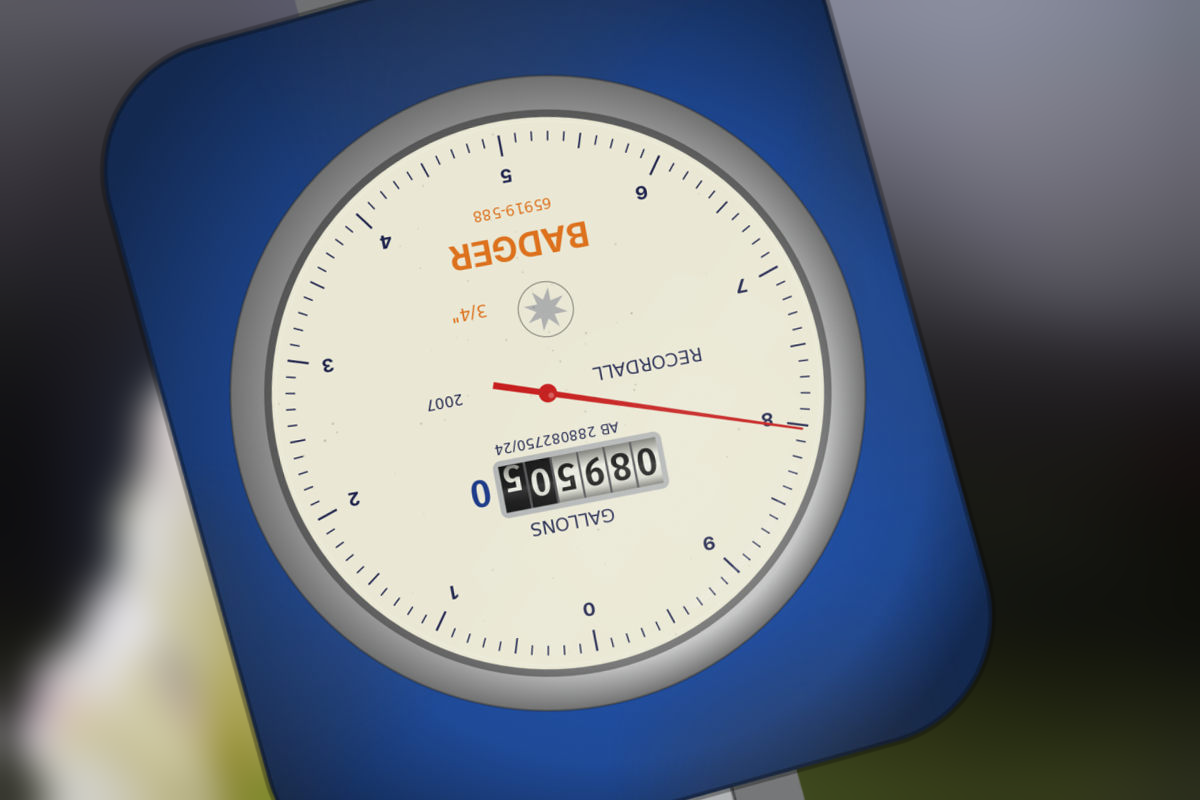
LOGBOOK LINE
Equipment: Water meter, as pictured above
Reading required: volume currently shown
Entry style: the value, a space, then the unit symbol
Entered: 895048.0 gal
